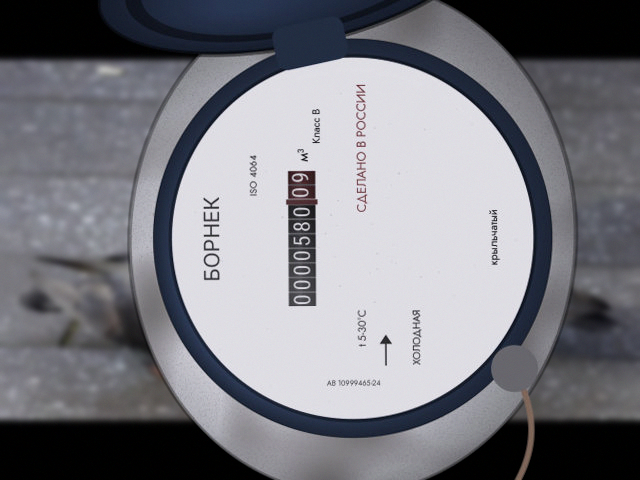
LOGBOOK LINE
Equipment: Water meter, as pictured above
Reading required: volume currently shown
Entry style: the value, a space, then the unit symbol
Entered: 580.09 m³
